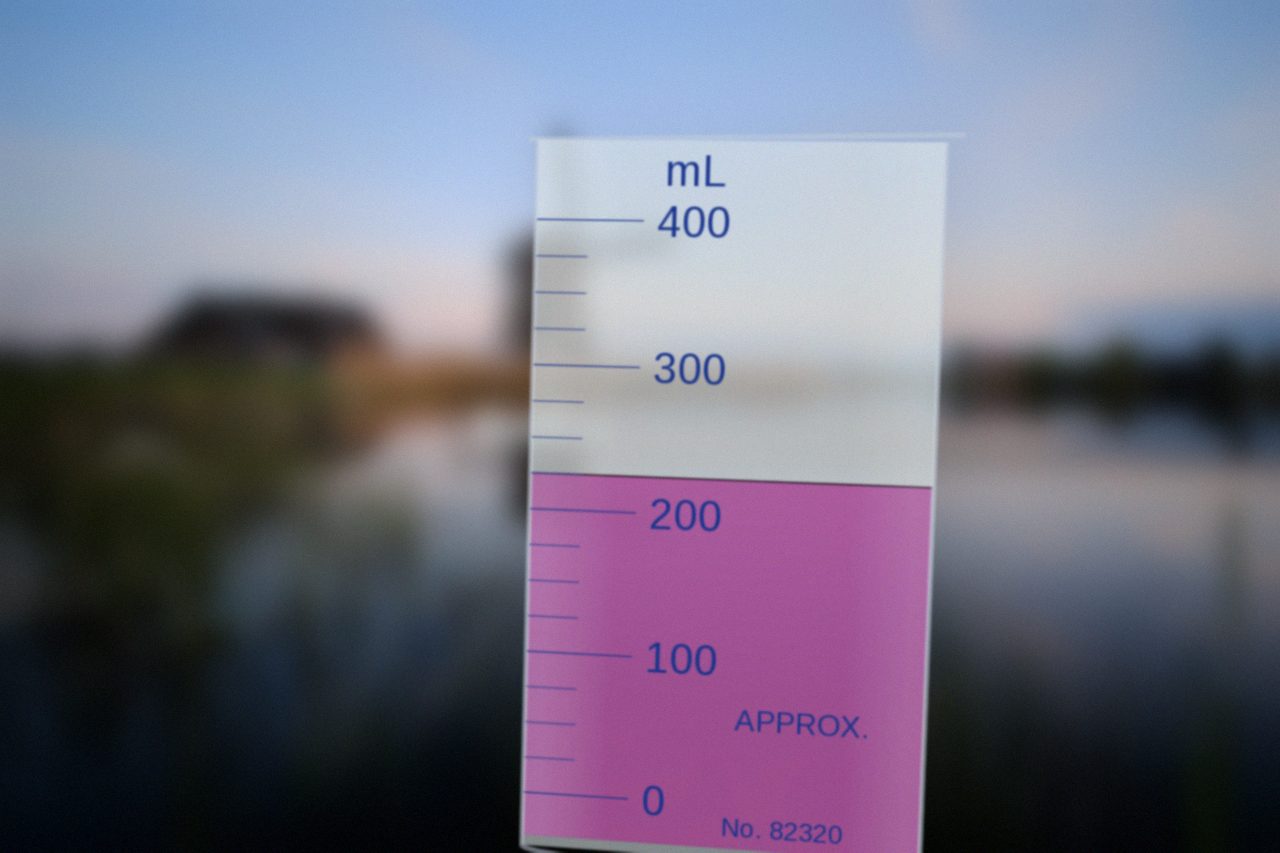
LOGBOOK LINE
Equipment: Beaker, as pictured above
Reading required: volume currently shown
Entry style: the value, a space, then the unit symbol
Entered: 225 mL
